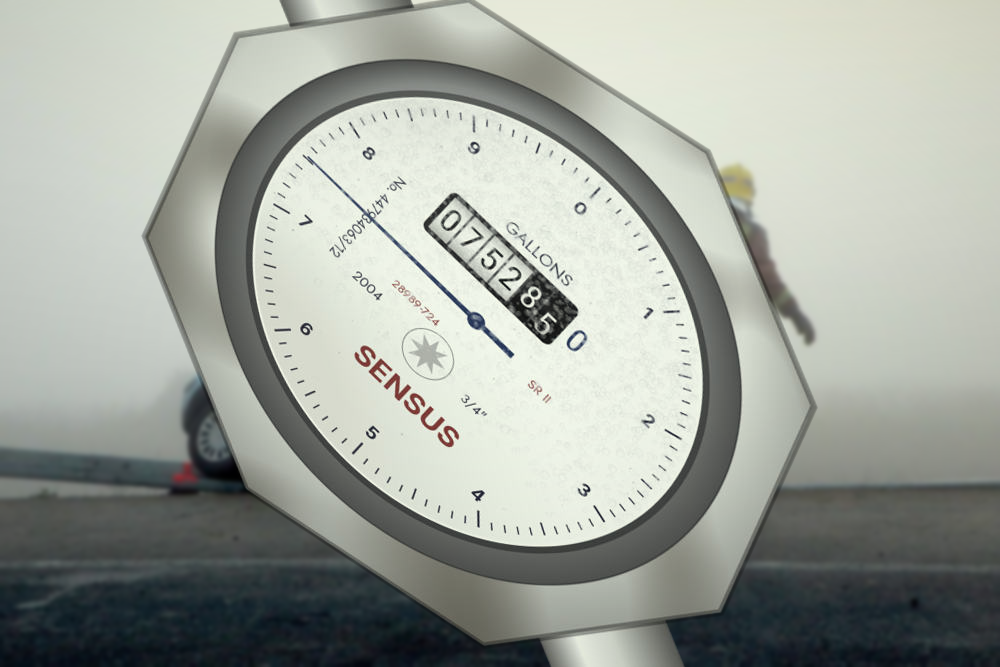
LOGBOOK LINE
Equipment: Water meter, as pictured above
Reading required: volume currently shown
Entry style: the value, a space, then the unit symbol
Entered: 752847.5 gal
